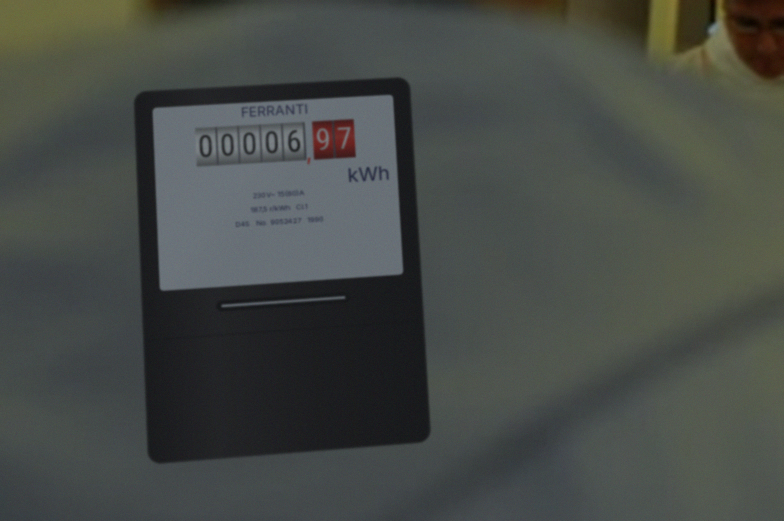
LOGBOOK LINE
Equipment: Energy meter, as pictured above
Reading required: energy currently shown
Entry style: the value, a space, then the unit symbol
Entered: 6.97 kWh
